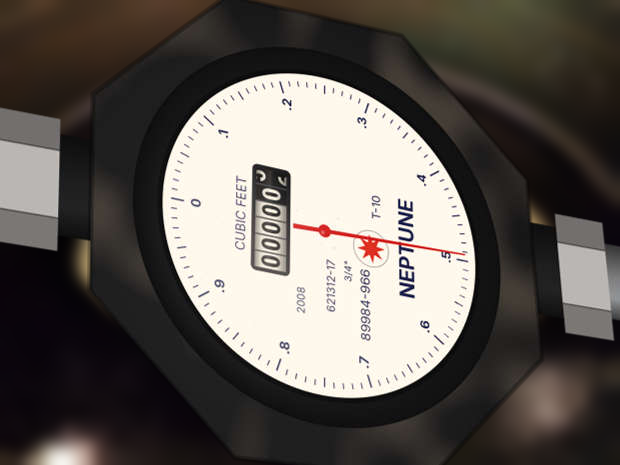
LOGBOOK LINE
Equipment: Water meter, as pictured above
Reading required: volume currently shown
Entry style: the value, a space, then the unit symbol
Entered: 5.49 ft³
